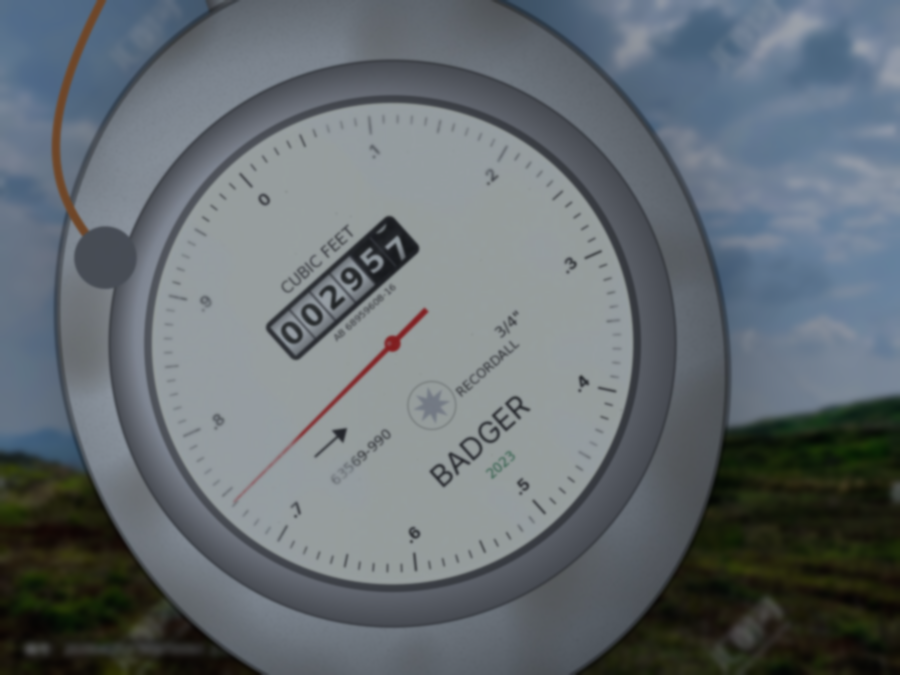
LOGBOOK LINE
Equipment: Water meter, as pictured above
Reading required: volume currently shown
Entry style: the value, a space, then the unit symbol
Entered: 2956.74 ft³
